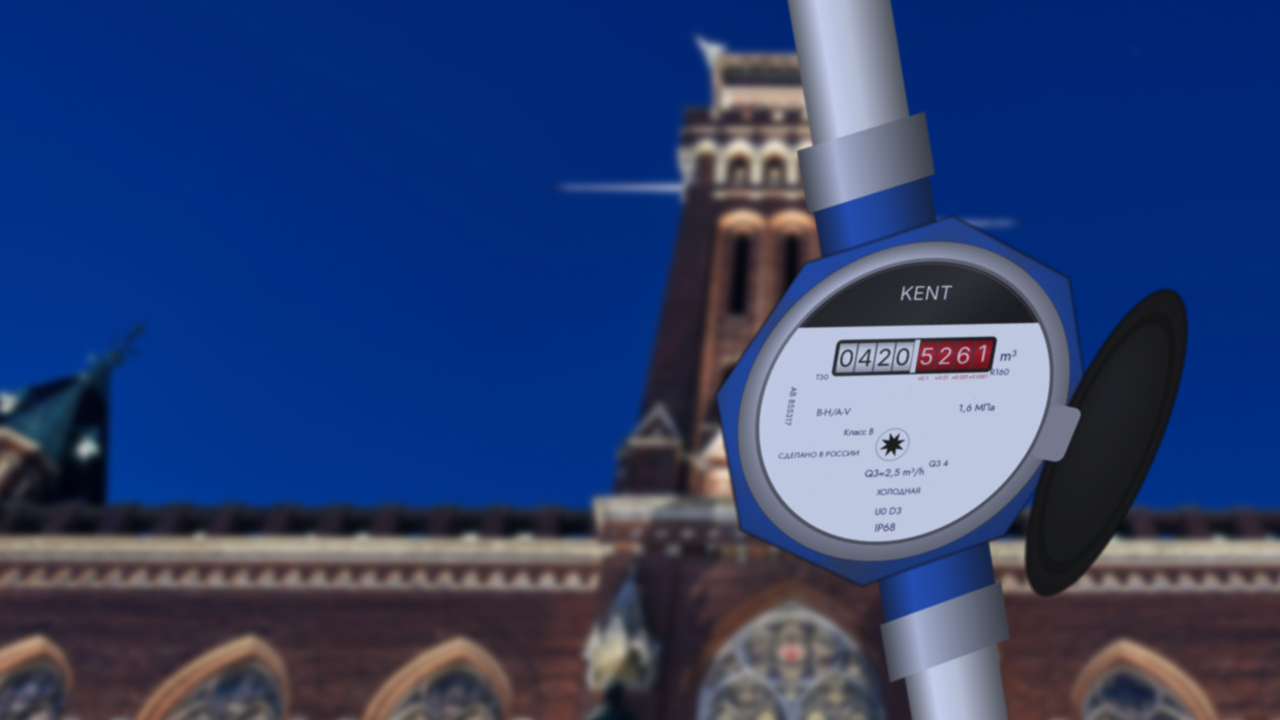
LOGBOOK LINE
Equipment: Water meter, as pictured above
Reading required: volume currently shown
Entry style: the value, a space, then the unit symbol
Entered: 420.5261 m³
